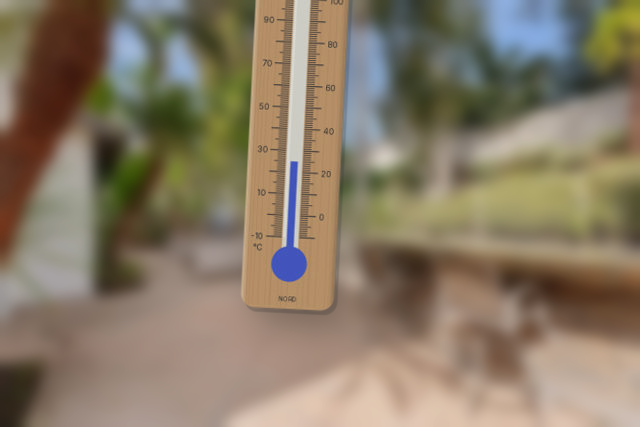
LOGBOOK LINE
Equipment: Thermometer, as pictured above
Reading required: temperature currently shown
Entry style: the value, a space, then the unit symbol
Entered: 25 °C
